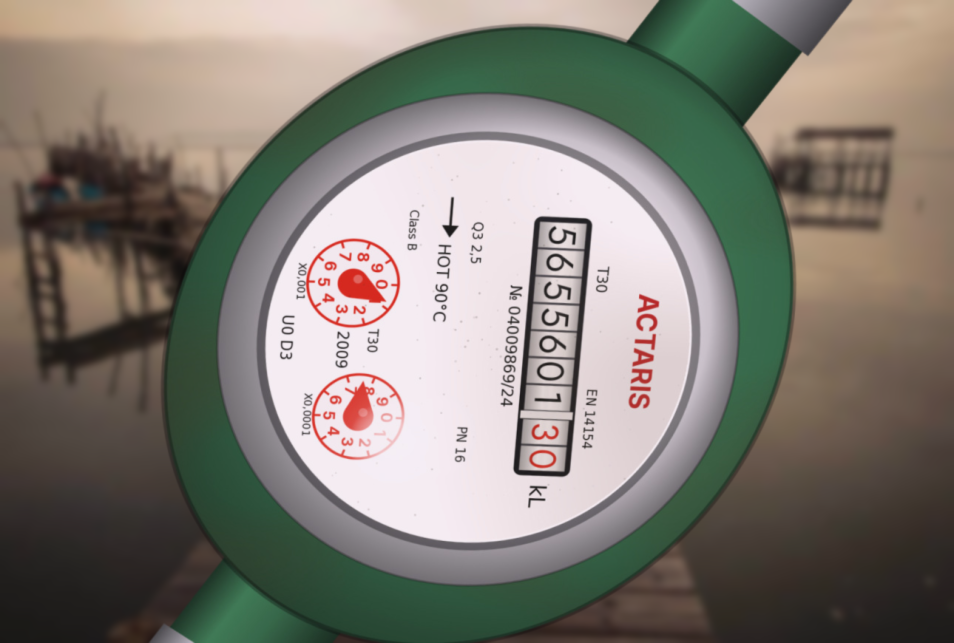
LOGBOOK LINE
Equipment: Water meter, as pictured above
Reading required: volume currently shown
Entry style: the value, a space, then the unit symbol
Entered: 5655601.3007 kL
